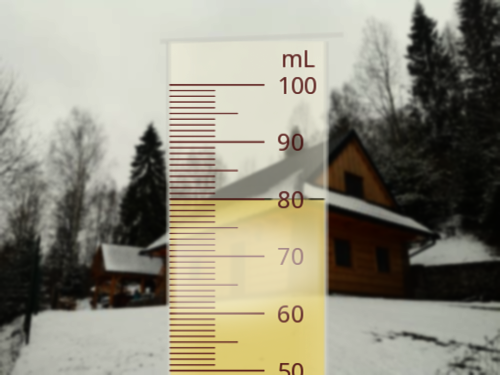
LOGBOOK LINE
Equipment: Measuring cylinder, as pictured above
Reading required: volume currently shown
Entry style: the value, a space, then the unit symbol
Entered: 80 mL
